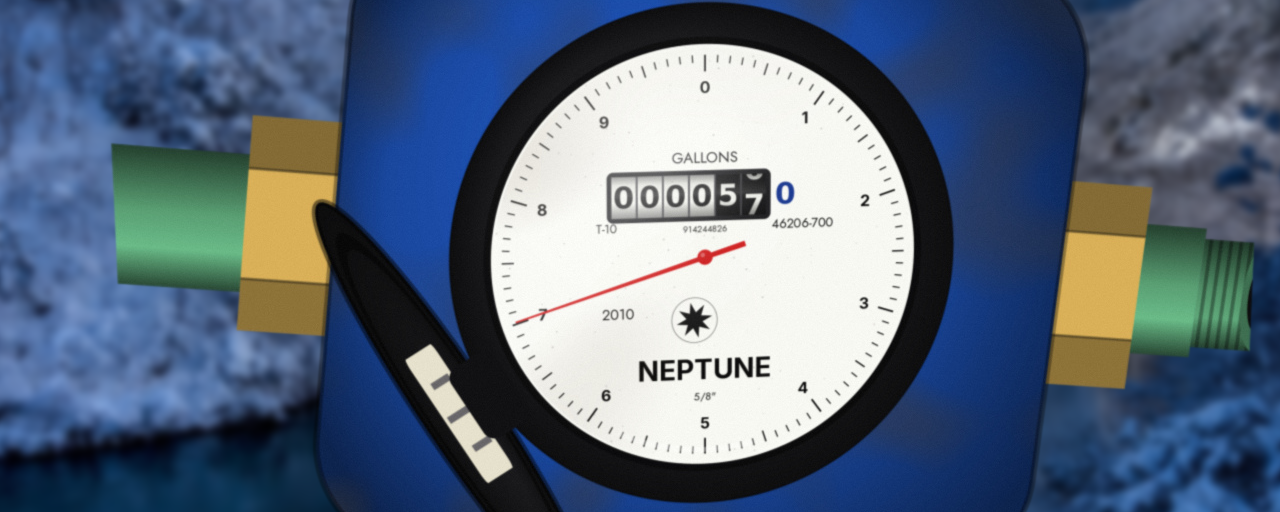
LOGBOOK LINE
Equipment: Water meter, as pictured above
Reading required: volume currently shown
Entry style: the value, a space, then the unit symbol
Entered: 567.0 gal
